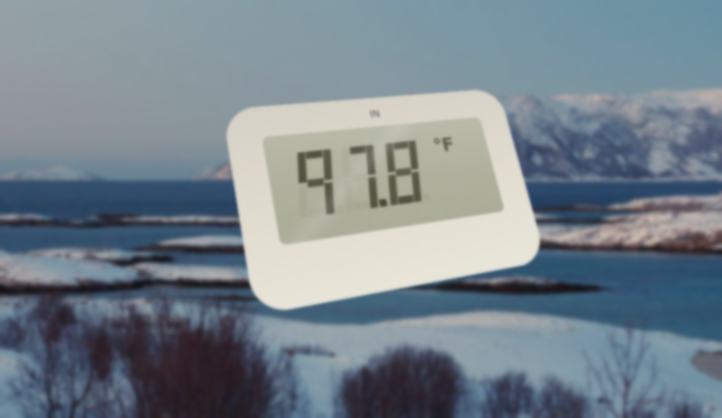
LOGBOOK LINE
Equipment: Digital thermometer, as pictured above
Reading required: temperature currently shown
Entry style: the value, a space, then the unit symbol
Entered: 97.8 °F
